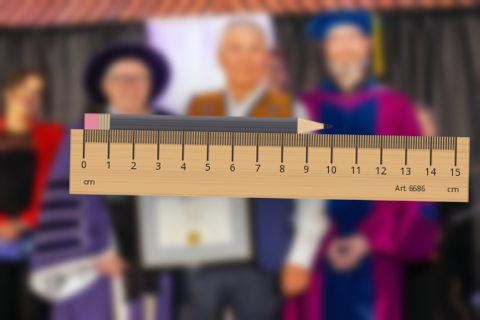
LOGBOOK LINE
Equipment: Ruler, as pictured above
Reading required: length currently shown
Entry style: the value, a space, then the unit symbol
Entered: 10 cm
